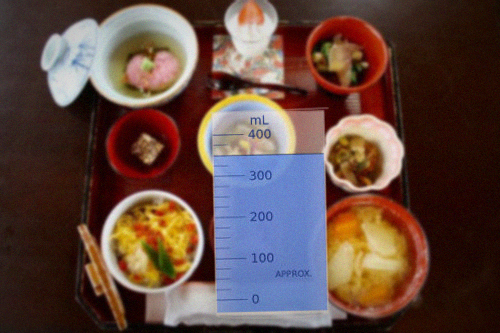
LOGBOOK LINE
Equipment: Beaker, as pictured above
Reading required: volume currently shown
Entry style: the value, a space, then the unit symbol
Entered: 350 mL
